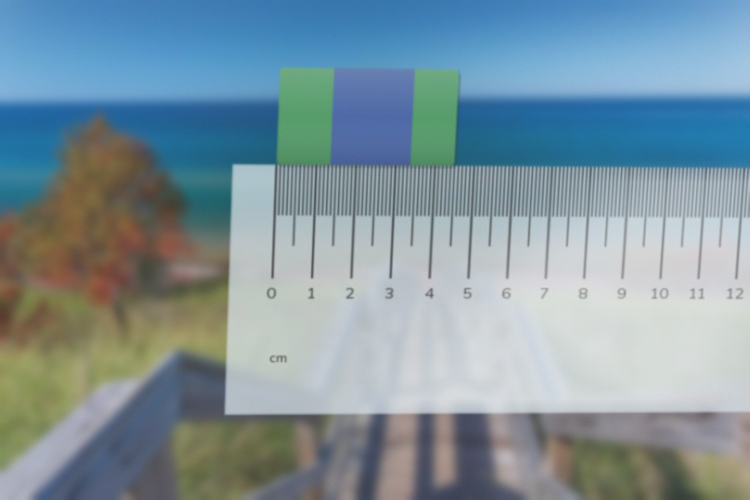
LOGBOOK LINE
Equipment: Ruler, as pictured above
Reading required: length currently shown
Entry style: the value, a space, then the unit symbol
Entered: 4.5 cm
